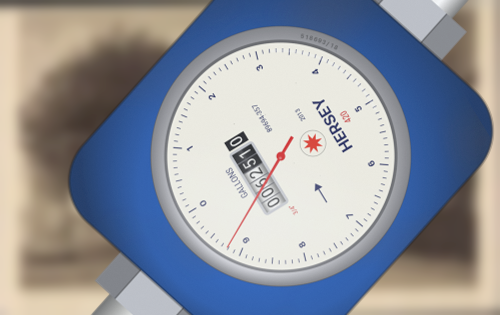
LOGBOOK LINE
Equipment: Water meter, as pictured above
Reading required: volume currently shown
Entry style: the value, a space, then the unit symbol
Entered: 62509.2 gal
